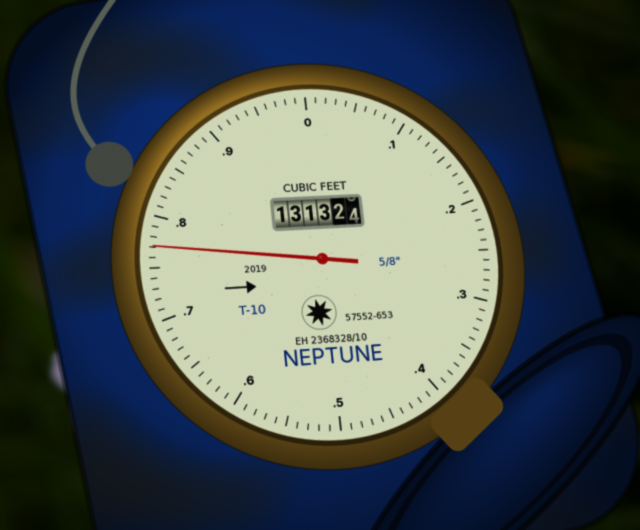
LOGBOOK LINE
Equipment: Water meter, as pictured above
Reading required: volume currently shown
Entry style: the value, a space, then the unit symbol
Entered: 131323.77 ft³
